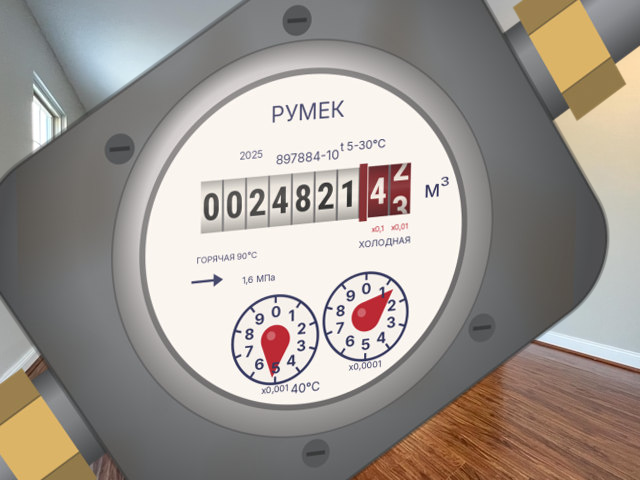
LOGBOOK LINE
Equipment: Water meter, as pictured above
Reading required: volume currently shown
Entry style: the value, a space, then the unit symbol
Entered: 24821.4251 m³
